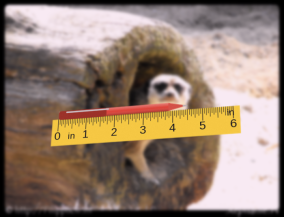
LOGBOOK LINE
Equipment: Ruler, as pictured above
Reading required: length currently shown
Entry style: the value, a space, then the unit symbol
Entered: 4.5 in
